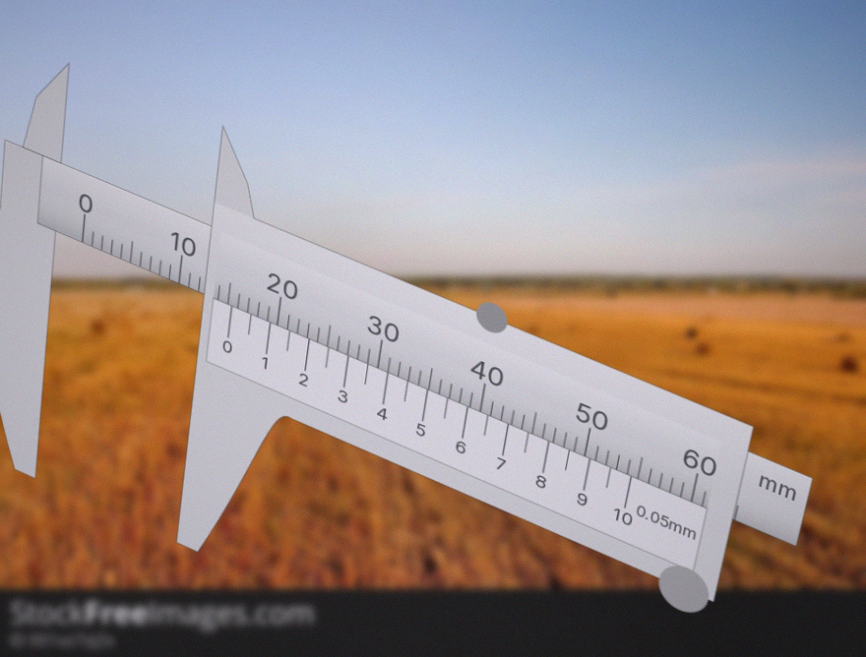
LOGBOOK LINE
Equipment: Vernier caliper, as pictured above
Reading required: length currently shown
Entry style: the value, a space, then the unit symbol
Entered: 15.4 mm
